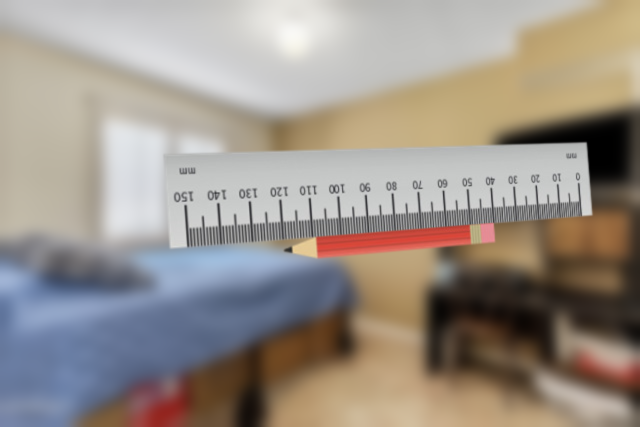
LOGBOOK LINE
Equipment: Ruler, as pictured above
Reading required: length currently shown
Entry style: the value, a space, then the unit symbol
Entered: 80 mm
